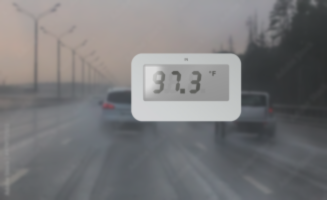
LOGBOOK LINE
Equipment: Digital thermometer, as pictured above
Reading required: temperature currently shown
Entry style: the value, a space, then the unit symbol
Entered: 97.3 °F
